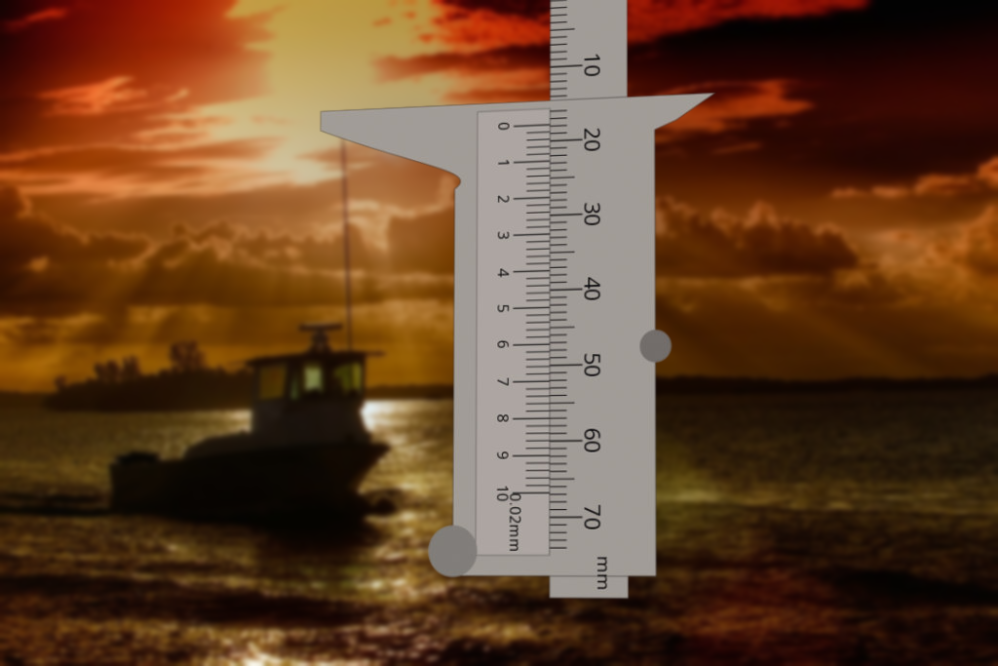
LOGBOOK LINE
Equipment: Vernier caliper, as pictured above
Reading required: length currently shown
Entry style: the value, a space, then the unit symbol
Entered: 17.8 mm
